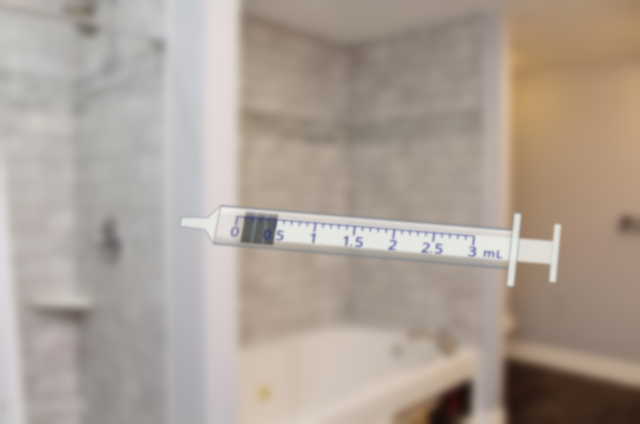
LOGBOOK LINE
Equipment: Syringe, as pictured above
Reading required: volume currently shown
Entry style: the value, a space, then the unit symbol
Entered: 0.1 mL
